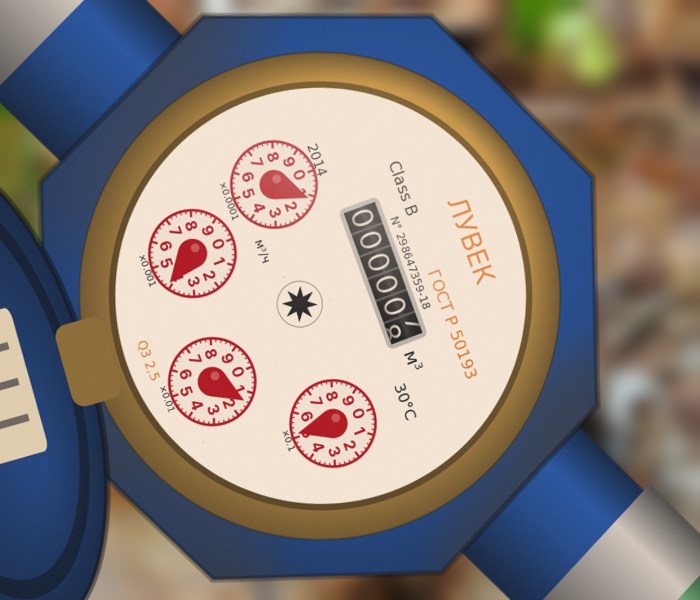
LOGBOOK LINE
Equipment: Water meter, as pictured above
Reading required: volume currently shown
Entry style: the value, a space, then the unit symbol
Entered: 7.5141 m³
